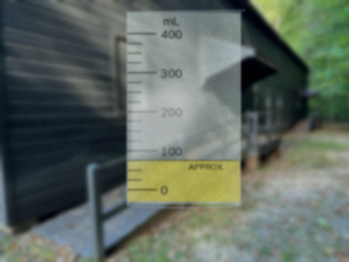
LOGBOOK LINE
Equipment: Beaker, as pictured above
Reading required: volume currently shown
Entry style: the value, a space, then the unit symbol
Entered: 75 mL
